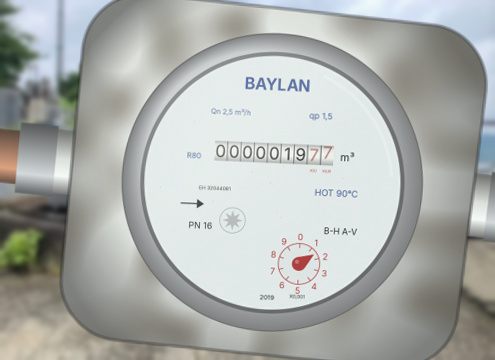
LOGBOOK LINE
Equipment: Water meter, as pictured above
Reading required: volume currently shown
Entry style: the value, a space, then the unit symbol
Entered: 19.771 m³
